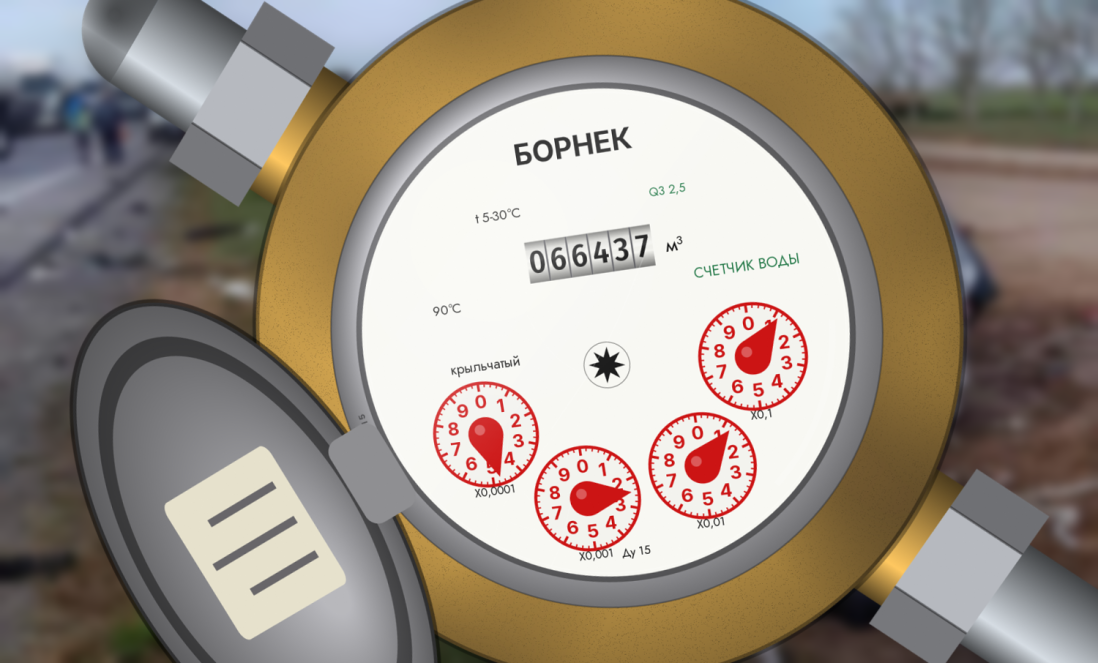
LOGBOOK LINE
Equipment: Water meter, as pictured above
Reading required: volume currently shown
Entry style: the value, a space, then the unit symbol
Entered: 66437.1124 m³
